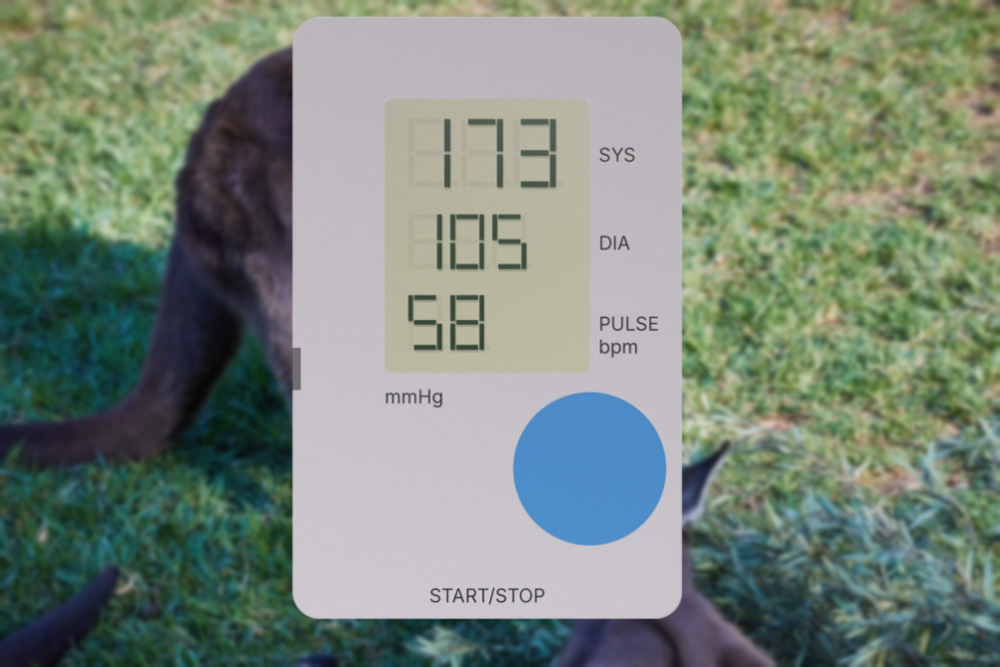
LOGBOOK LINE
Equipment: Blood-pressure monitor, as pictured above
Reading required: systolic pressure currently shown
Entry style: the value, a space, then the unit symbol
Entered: 173 mmHg
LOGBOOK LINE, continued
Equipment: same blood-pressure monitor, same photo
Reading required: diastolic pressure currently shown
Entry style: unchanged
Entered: 105 mmHg
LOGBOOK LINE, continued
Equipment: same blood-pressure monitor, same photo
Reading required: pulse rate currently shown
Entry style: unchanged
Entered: 58 bpm
